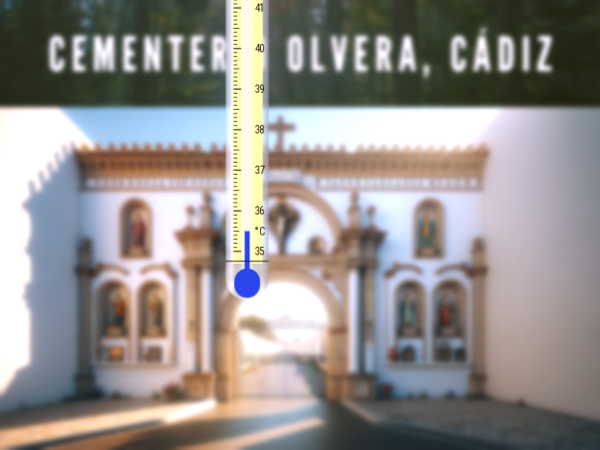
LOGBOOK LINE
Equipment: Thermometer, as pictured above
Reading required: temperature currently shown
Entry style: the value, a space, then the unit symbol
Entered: 35.5 °C
